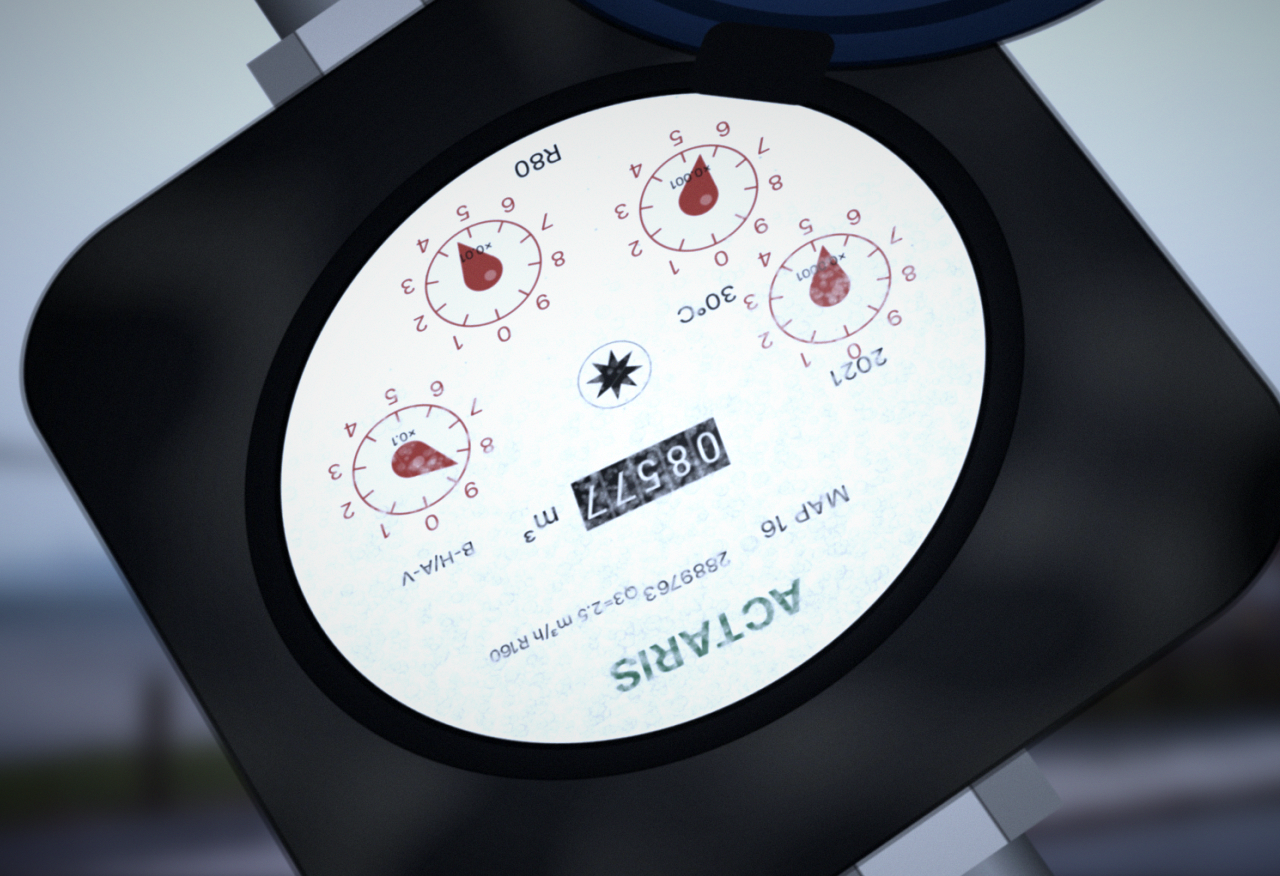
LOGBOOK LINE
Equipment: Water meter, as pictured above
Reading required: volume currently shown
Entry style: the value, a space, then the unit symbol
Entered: 8577.8455 m³
